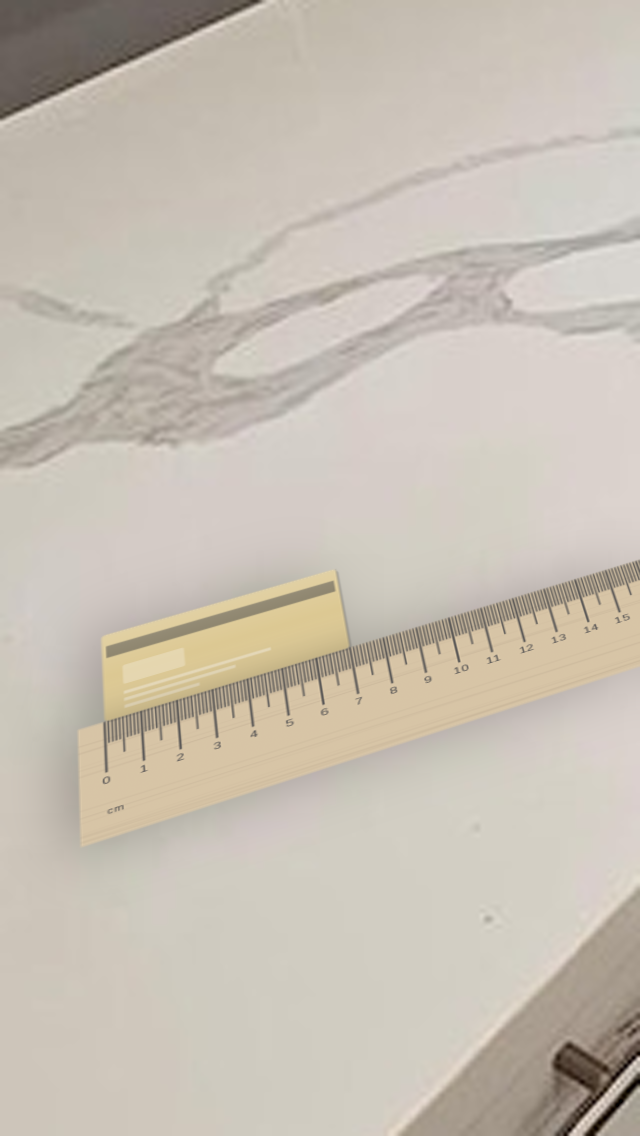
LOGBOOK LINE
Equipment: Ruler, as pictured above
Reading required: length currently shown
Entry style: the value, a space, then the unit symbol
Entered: 7 cm
